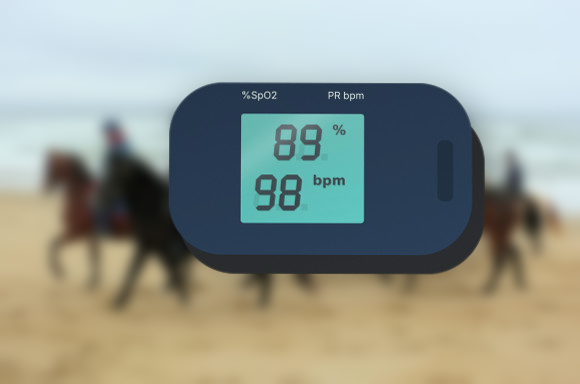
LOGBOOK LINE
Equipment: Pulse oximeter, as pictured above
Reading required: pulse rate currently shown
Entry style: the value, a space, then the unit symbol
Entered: 98 bpm
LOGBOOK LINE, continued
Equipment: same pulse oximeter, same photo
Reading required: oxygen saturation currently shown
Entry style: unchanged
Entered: 89 %
